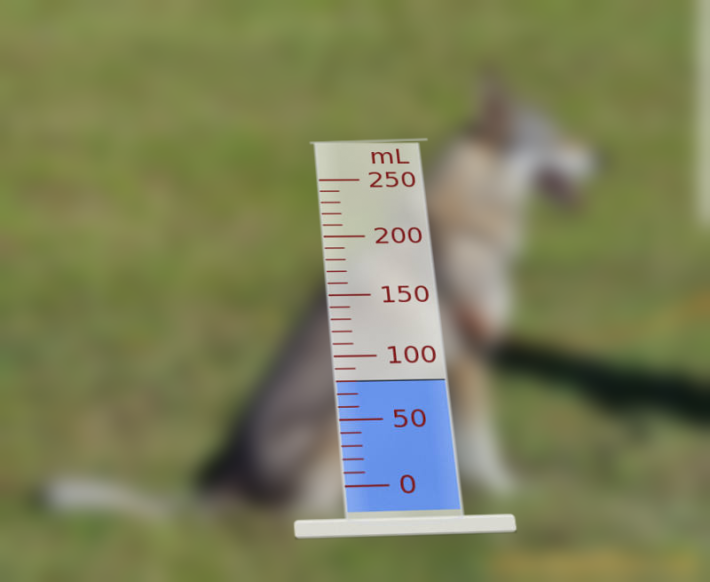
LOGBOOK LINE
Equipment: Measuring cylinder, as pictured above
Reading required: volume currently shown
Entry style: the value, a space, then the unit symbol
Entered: 80 mL
